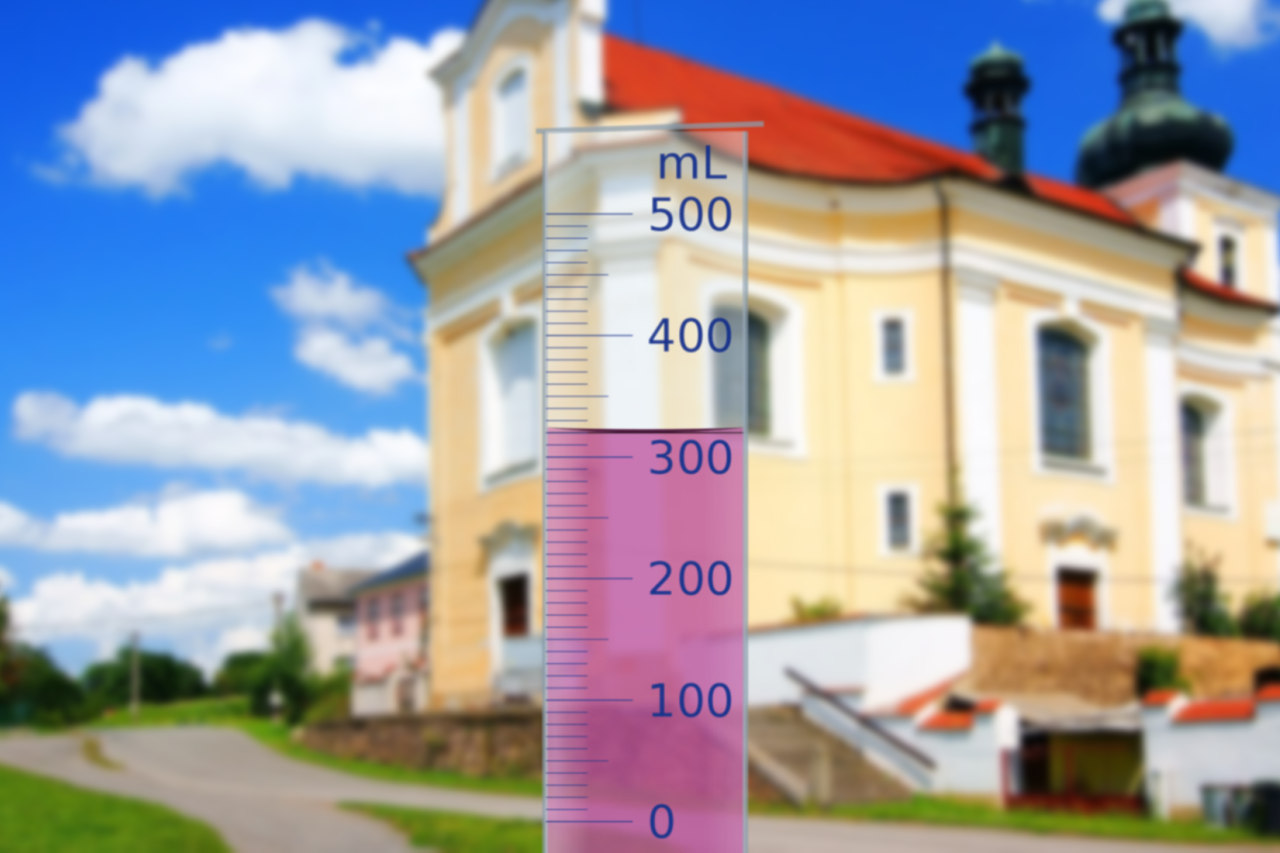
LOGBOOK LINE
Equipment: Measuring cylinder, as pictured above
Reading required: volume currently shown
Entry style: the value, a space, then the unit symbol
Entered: 320 mL
